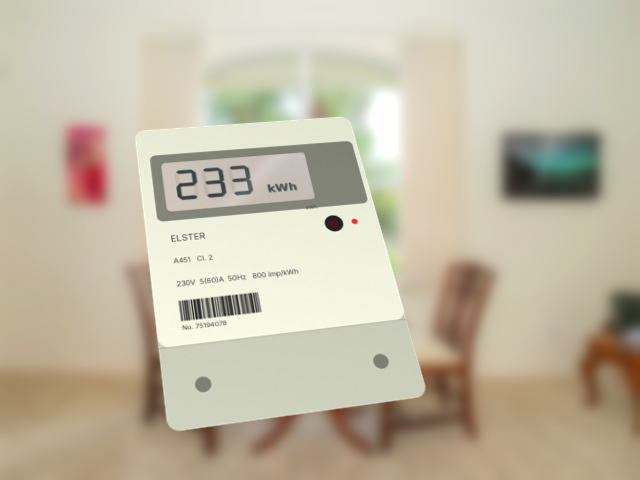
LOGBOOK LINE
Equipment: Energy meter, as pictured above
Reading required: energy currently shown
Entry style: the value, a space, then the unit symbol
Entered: 233 kWh
